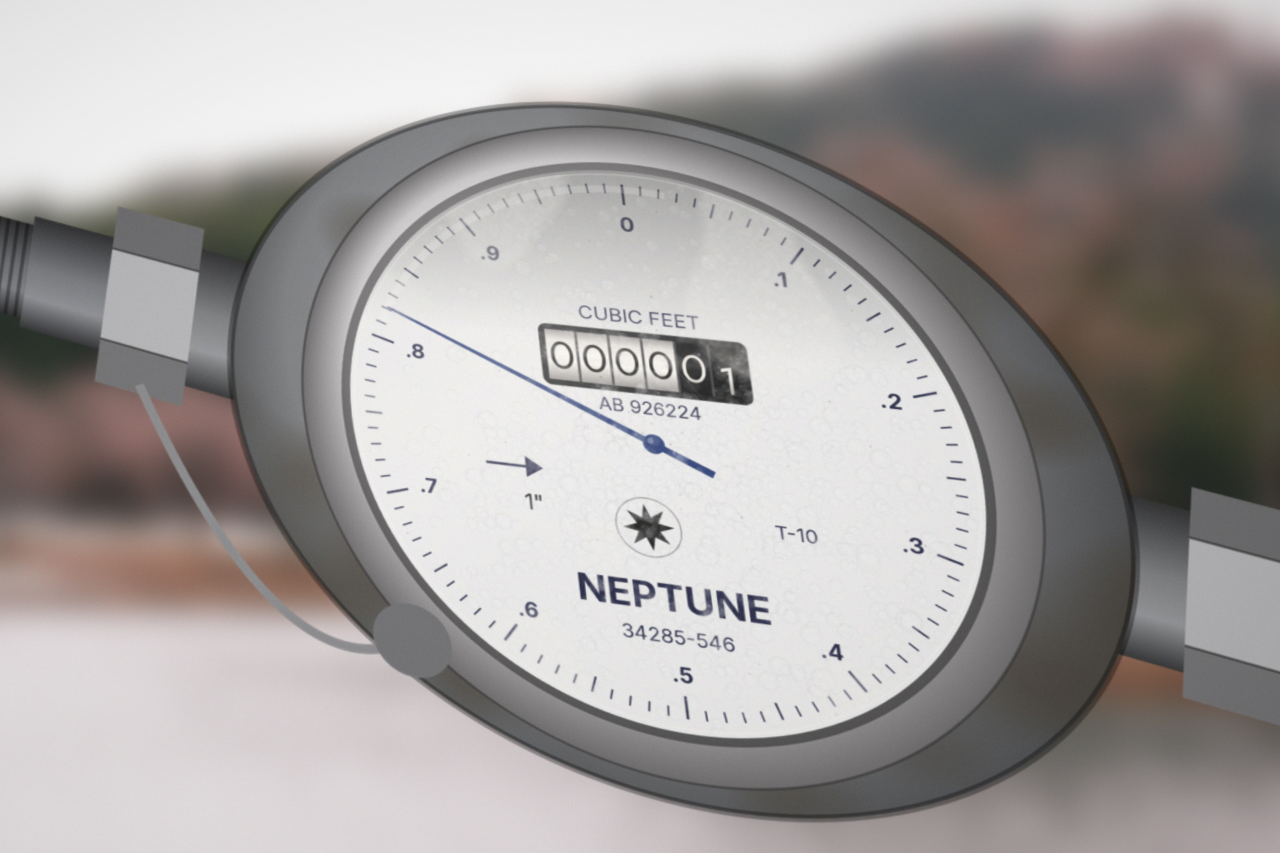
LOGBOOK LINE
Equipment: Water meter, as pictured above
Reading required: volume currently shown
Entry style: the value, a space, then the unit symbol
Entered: 0.82 ft³
